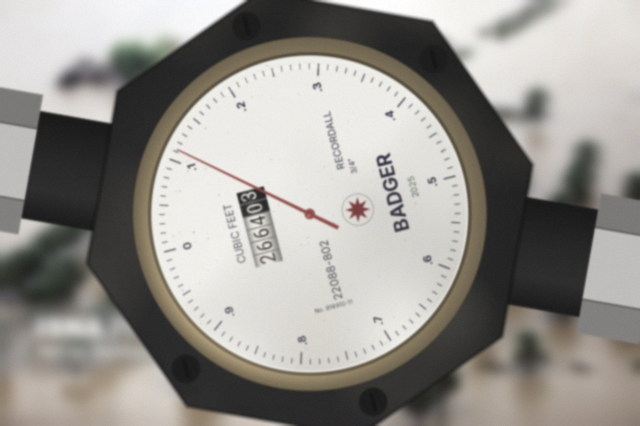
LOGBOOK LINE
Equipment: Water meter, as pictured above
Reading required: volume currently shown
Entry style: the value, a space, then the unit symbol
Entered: 266403.11 ft³
